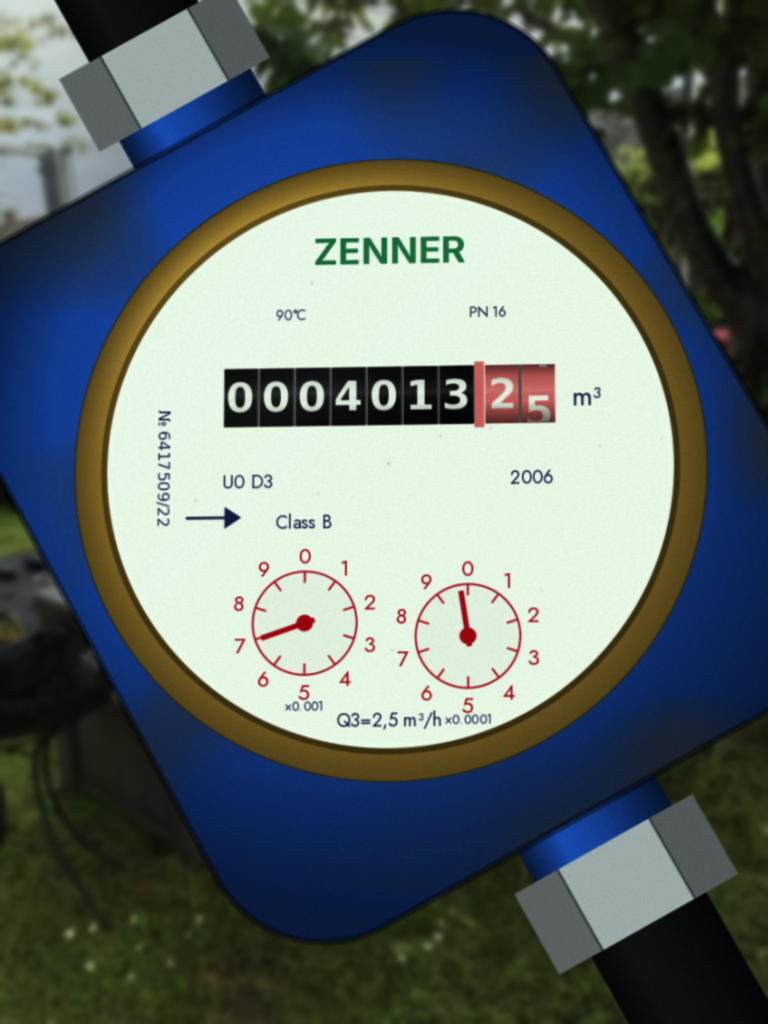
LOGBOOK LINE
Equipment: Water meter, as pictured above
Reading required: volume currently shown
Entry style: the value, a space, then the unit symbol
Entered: 4013.2469 m³
